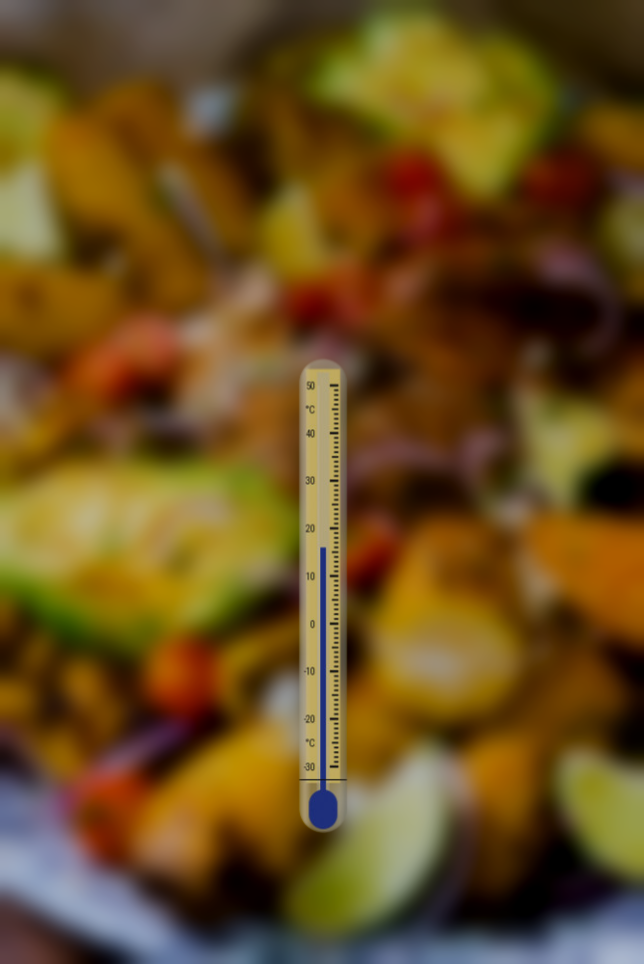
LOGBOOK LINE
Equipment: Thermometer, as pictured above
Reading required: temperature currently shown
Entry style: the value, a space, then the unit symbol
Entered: 16 °C
